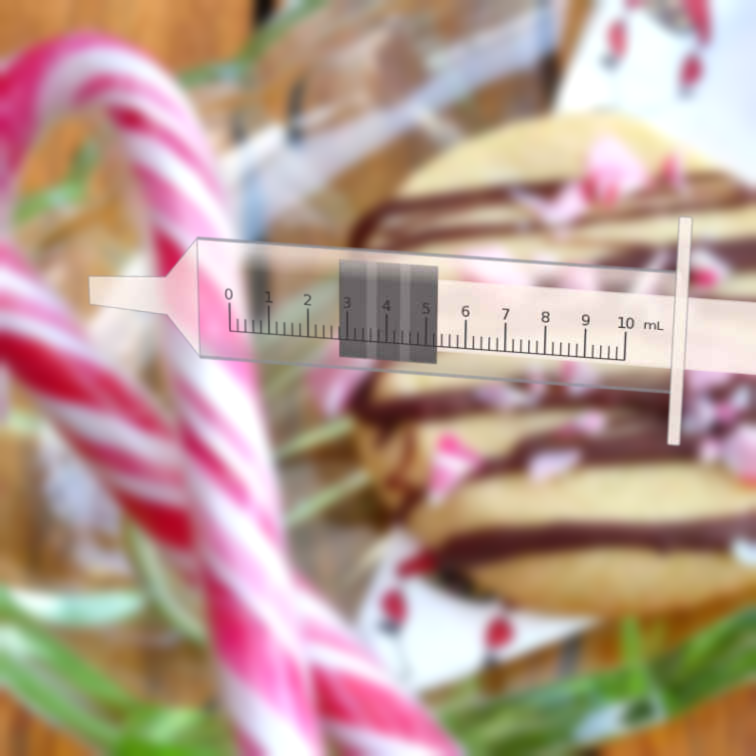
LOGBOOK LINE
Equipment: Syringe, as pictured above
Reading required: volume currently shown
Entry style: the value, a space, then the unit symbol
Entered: 2.8 mL
